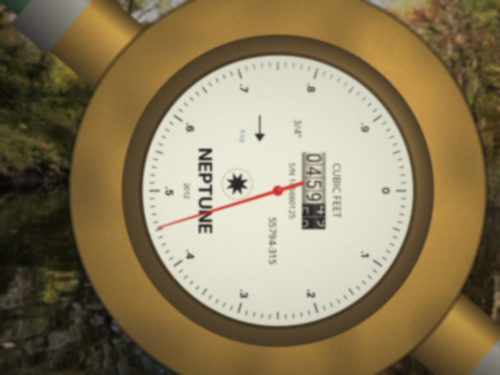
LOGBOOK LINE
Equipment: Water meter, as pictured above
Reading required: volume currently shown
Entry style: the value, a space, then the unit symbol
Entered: 45949.45 ft³
